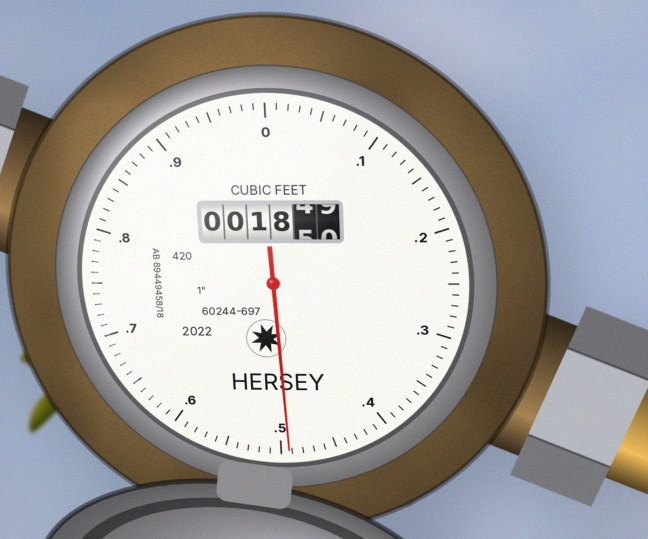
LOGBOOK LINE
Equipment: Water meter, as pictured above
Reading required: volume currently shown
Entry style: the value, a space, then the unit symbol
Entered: 1849.49 ft³
